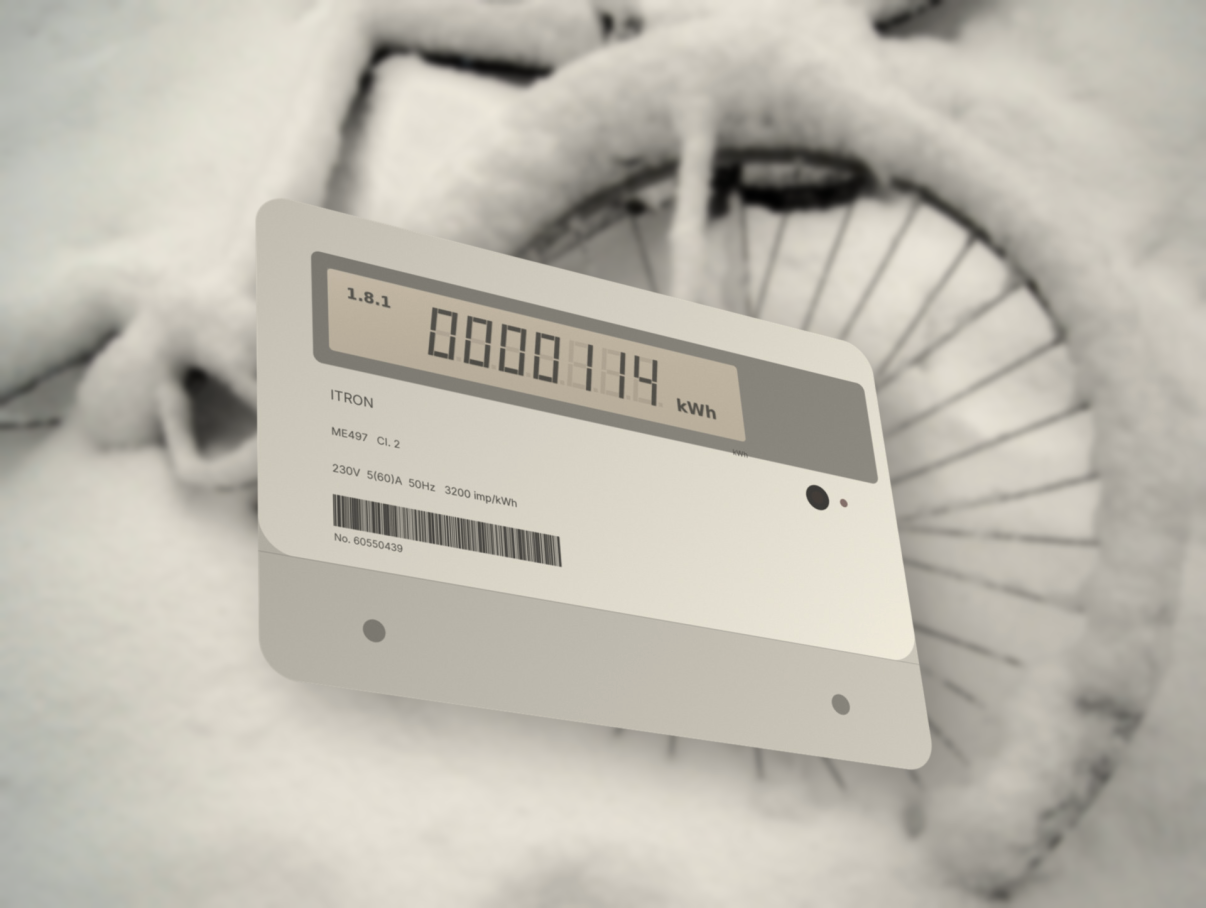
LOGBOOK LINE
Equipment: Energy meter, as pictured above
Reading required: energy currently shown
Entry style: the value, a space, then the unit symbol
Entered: 114 kWh
